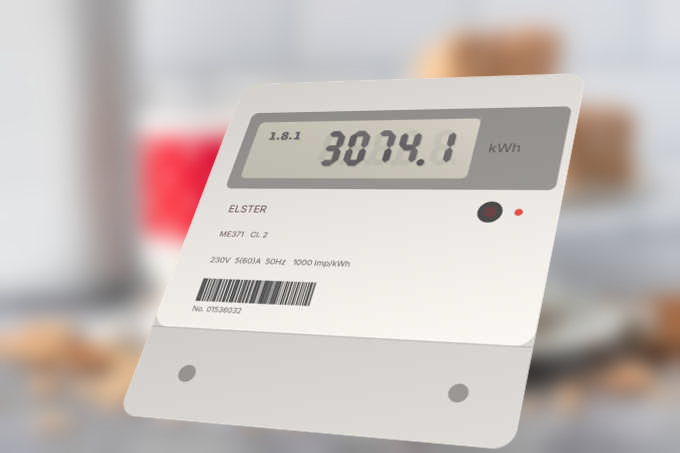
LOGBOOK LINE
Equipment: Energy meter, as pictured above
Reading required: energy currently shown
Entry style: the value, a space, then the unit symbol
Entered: 3074.1 kWh
